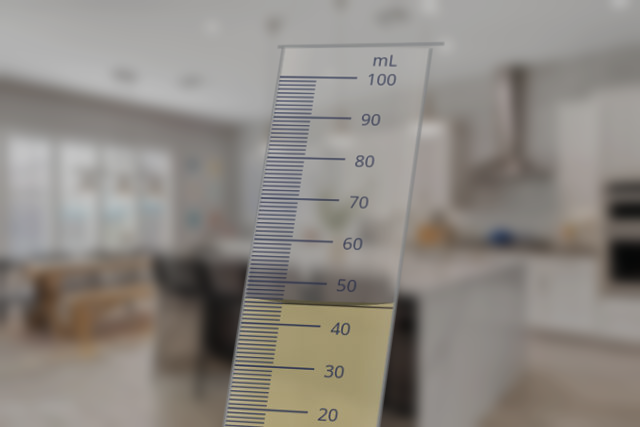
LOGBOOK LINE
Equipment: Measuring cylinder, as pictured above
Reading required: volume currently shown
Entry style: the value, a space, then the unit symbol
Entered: 45 mL
